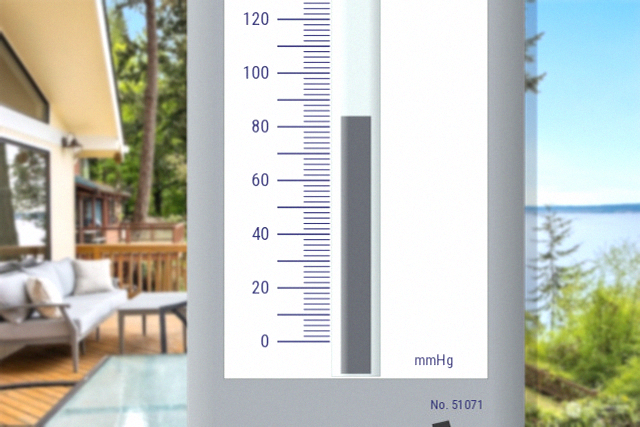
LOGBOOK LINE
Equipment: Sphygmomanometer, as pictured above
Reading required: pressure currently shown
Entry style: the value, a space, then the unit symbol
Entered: 84 mmHg
